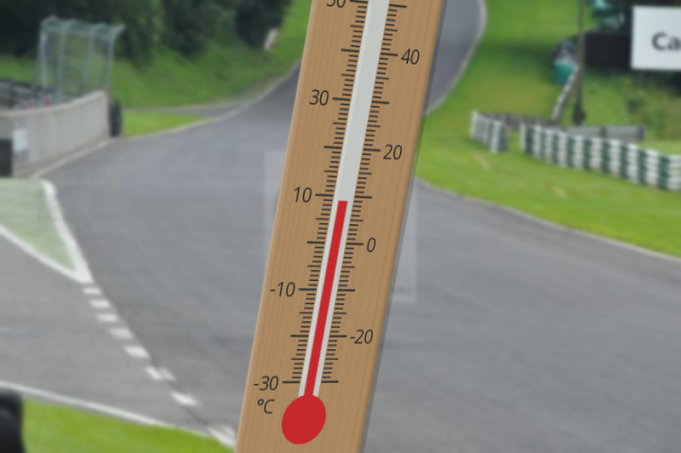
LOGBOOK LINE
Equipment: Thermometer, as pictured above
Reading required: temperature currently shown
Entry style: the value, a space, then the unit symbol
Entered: 9 °C
